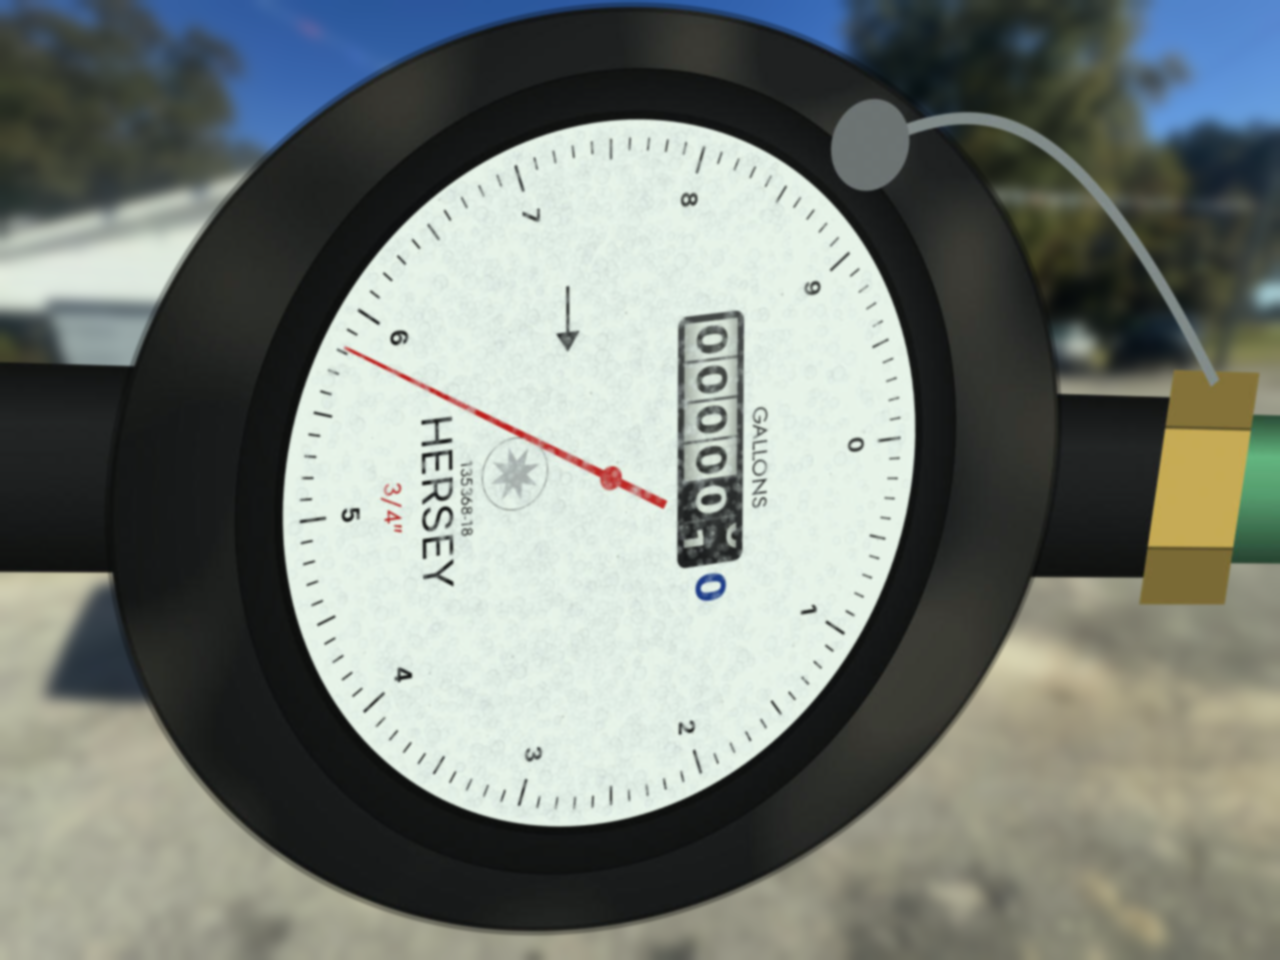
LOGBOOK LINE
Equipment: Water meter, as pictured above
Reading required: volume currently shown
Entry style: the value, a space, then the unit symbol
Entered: 5.8 gal
